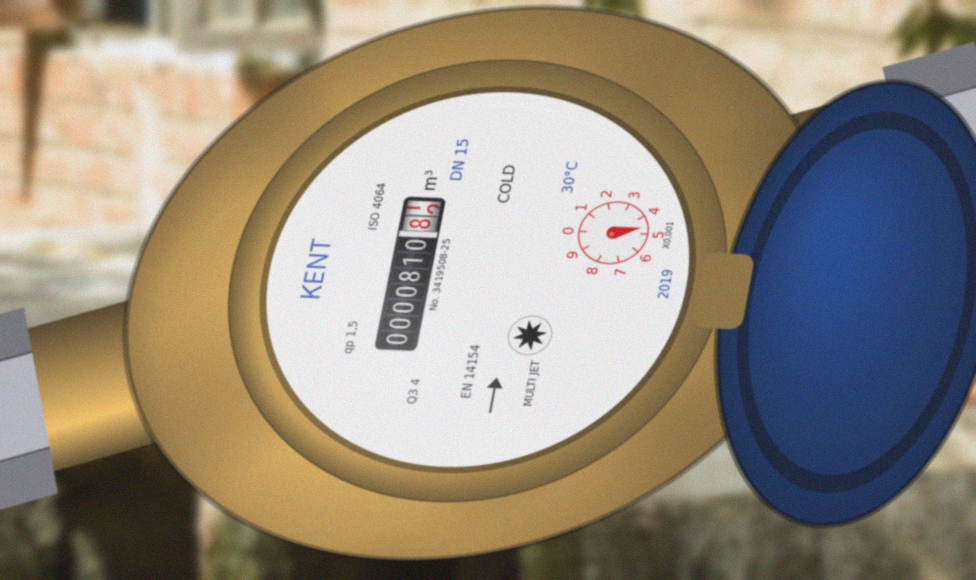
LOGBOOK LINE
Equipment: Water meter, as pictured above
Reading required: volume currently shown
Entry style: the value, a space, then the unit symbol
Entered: 810.814 m³
